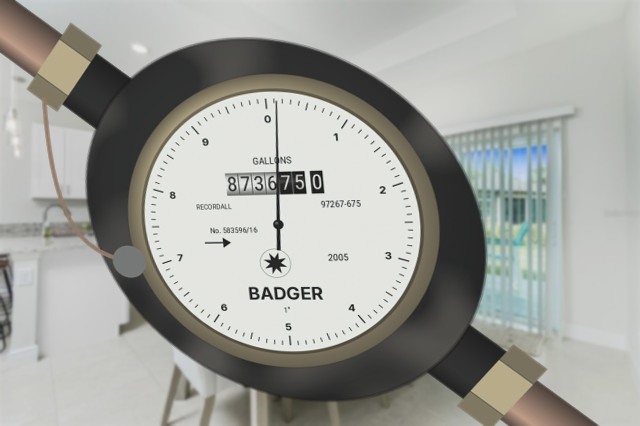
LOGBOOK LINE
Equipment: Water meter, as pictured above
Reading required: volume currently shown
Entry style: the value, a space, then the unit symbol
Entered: 8736750.1 gal
